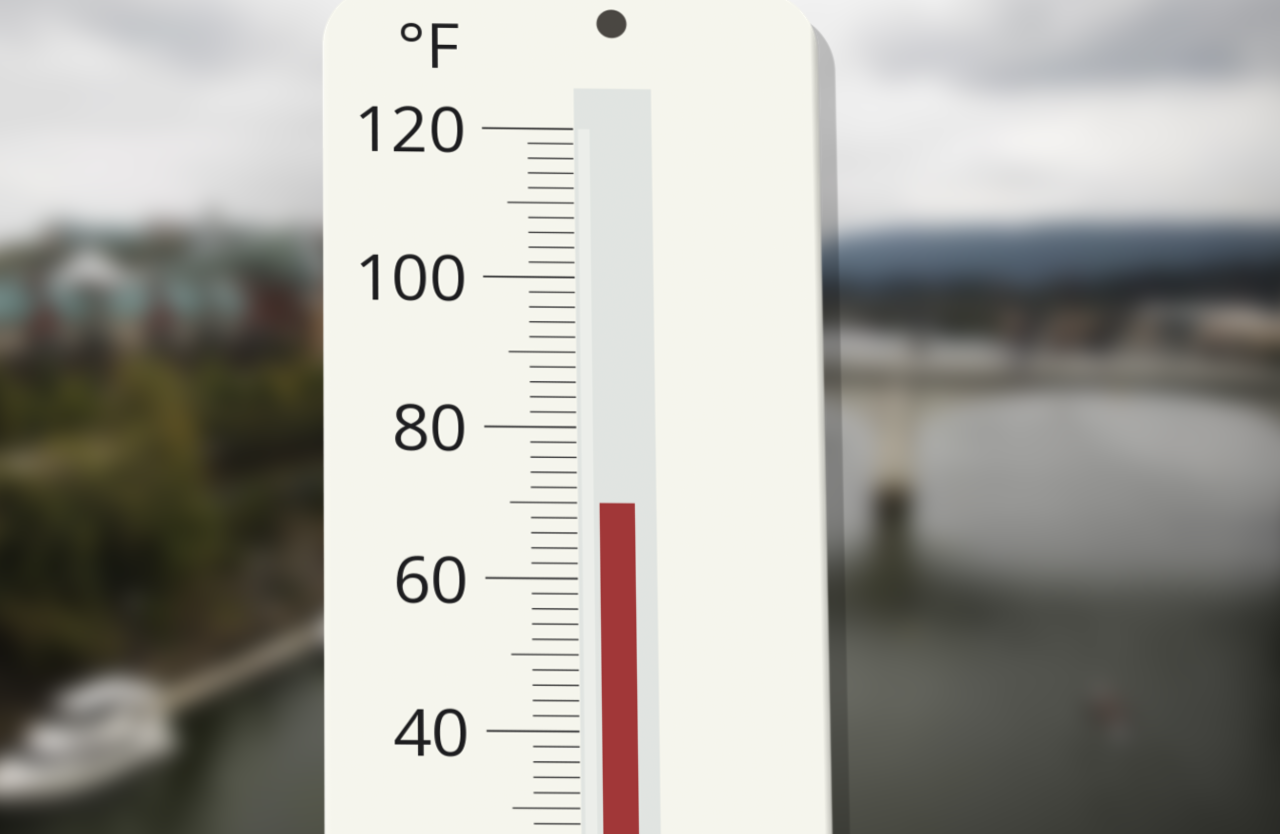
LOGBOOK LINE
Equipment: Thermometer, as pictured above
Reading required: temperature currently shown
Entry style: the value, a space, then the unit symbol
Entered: 70 °F
